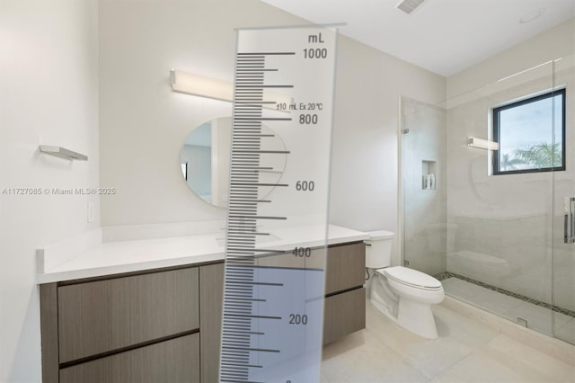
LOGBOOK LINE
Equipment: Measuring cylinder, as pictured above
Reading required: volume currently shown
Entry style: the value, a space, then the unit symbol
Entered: 350 mL
